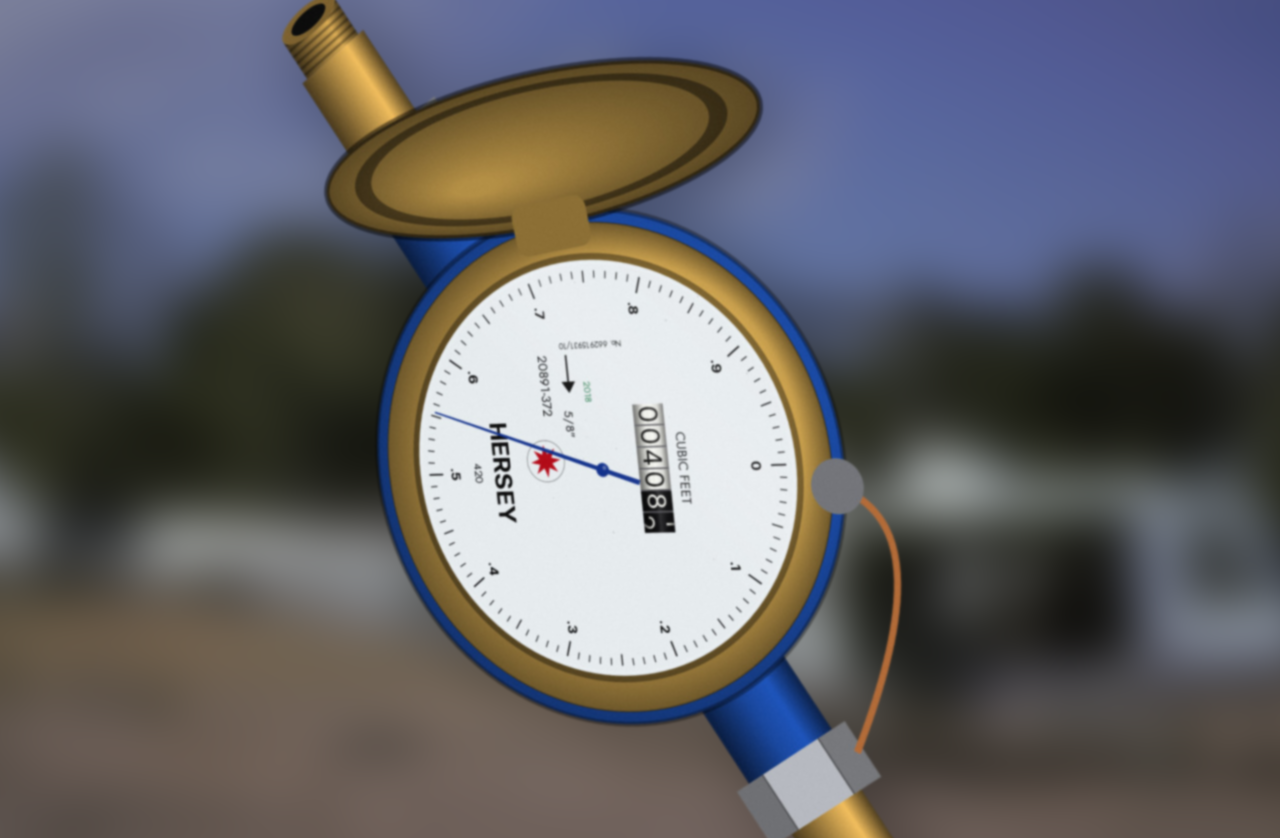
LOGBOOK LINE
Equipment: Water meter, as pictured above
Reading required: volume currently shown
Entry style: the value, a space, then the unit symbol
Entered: 4081.55 ft³
